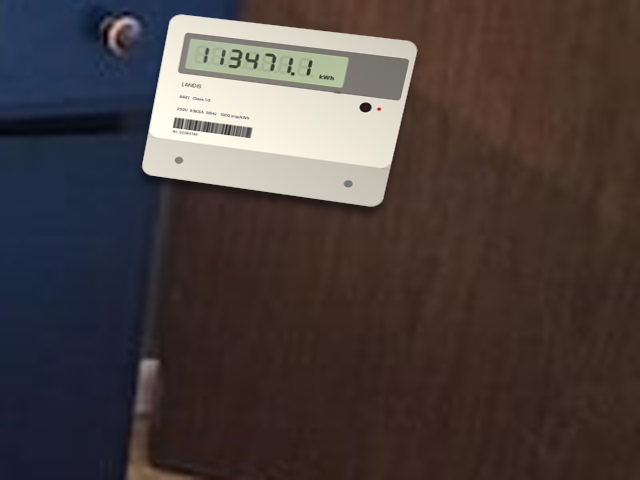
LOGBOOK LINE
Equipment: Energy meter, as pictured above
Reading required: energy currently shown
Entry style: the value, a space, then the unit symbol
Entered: 113471.1 kWh
